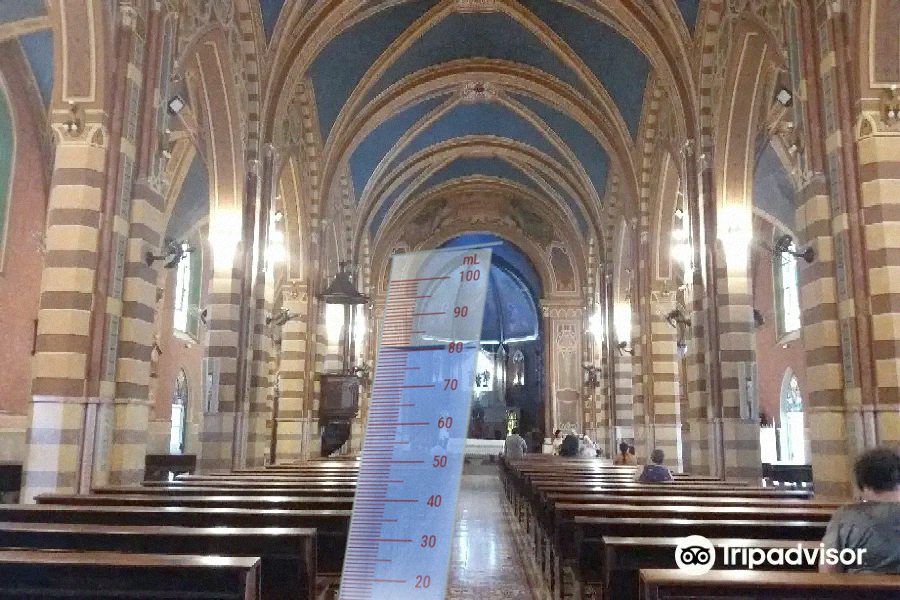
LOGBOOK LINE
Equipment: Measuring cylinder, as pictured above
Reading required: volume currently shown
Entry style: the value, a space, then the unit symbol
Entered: 80 mL
